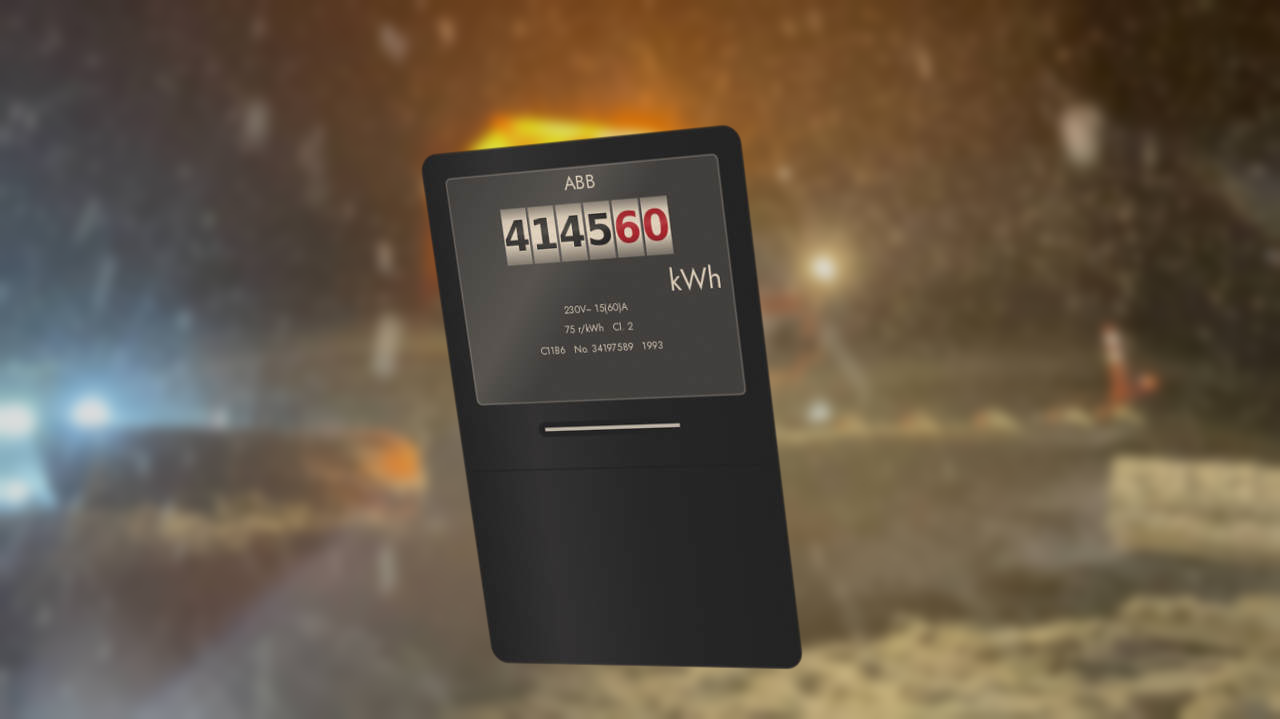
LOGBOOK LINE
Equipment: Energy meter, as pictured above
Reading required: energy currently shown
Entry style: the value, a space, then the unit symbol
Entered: 4145.60 kWh
